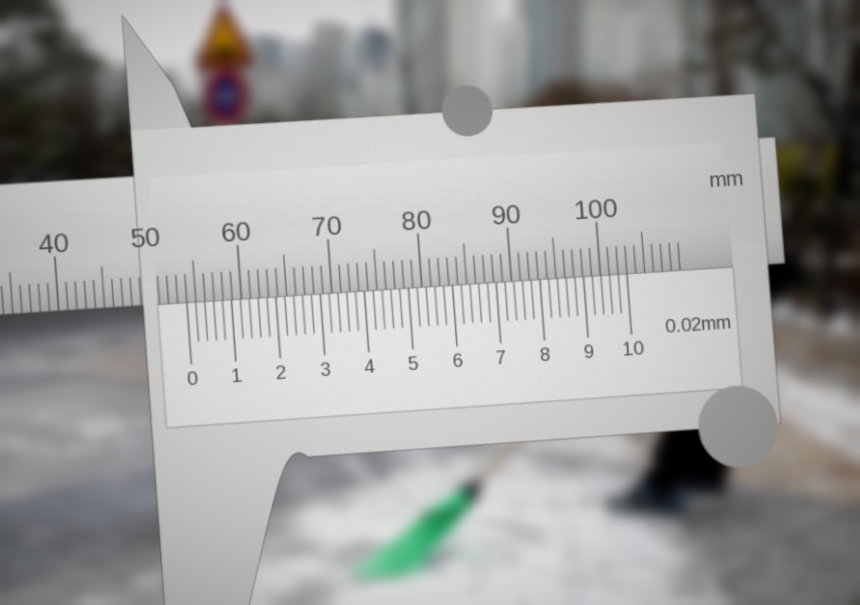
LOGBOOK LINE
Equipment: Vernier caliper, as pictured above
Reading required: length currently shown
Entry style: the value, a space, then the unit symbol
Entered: 54.0 mm
